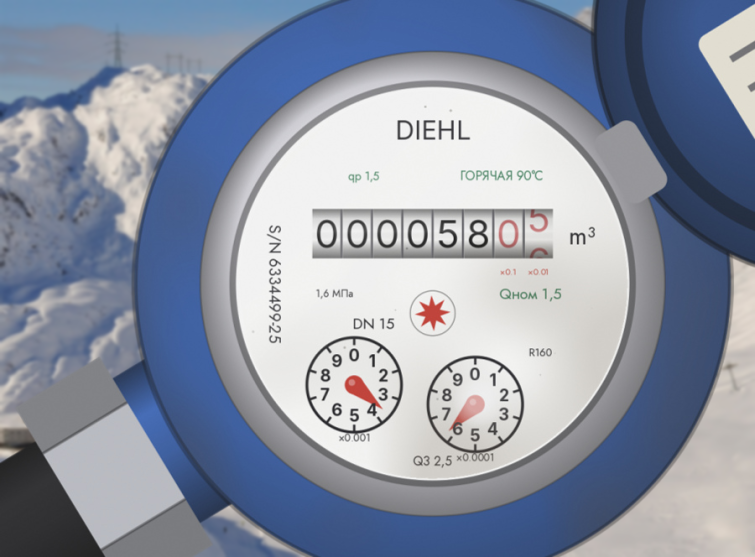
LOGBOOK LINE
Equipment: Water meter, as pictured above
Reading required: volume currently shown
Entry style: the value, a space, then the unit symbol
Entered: 58.0536 m³
